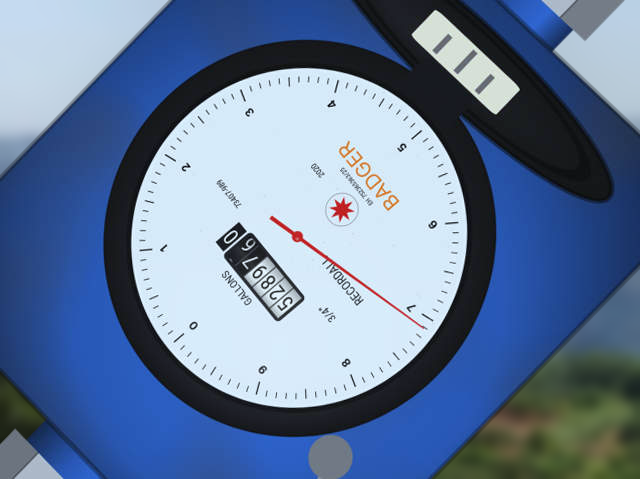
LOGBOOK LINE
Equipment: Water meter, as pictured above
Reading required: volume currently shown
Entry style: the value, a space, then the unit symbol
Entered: 5289757.1 gal
